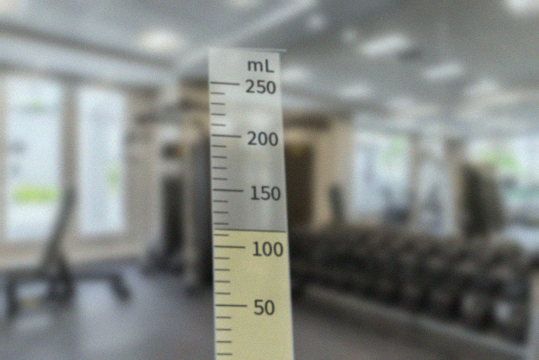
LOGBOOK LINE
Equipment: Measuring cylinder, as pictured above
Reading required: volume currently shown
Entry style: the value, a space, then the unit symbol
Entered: 115 mL
